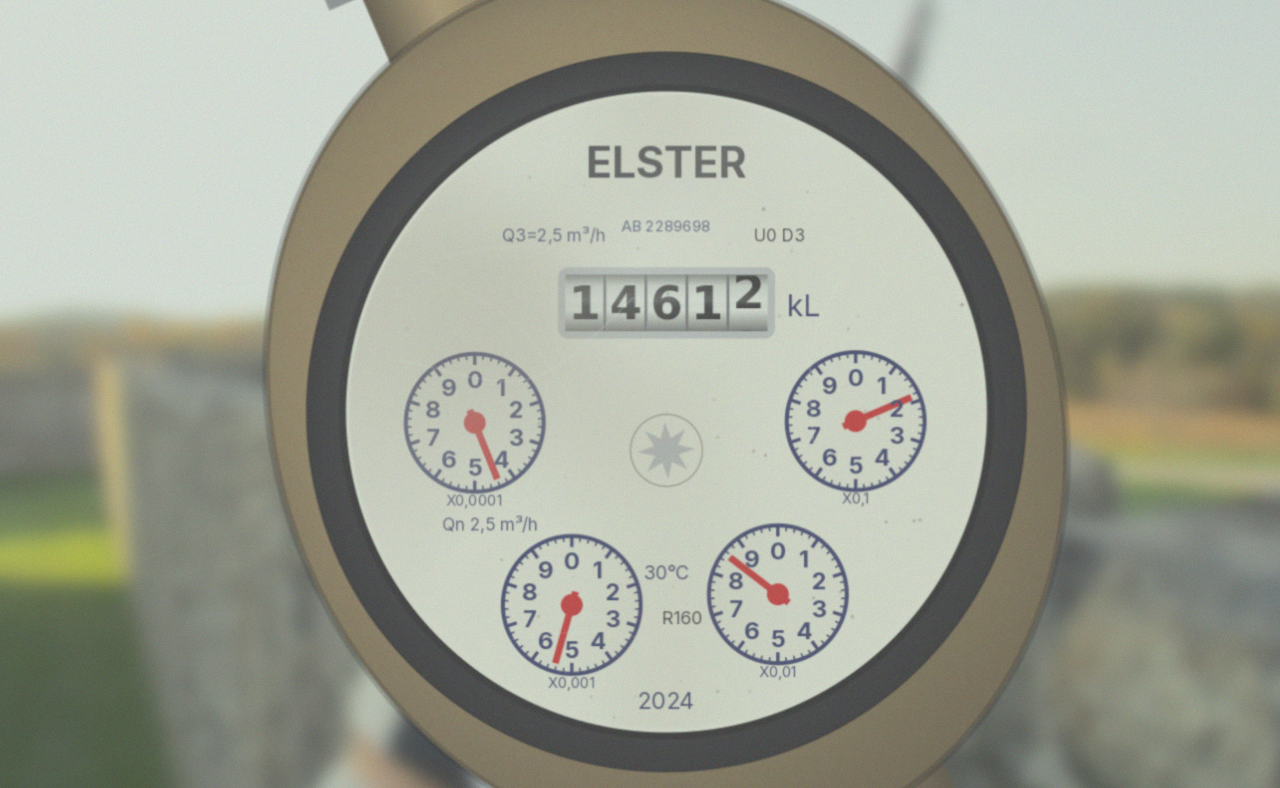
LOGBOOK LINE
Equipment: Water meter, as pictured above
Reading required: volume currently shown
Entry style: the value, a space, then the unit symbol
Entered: 14612.1854 kL
